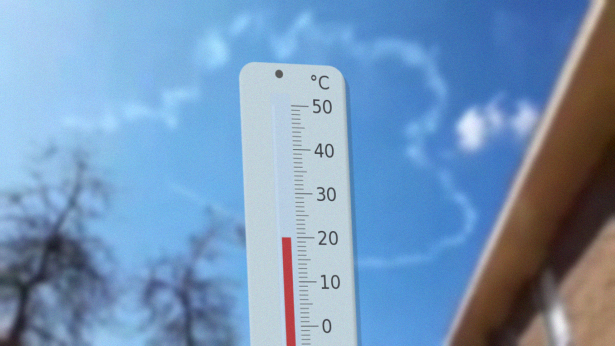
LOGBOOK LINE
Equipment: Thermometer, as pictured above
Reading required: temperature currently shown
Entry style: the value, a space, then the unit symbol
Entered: 20 °C
